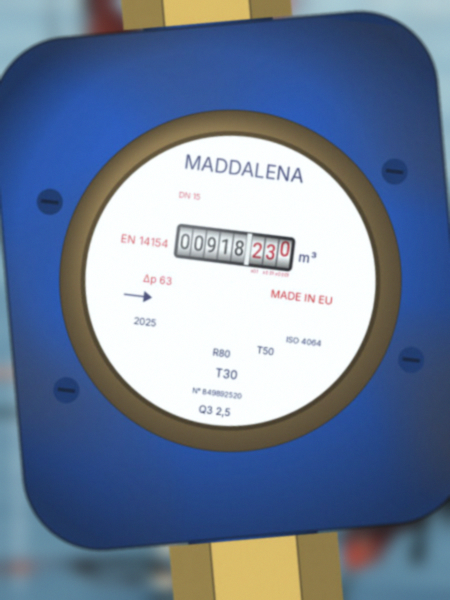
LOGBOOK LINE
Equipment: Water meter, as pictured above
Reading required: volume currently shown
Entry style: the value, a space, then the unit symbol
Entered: 918.230 m³
